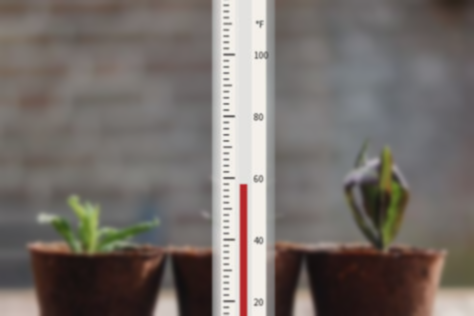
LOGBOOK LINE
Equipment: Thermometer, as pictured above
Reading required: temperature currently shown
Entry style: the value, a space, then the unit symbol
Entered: 58 °F
